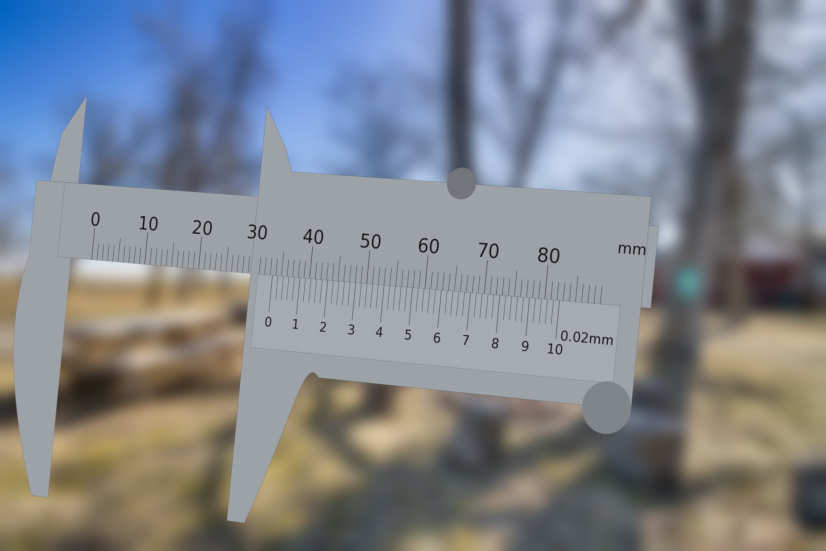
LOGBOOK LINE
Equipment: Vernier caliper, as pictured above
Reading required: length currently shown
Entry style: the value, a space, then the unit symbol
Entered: 33.4 mm
